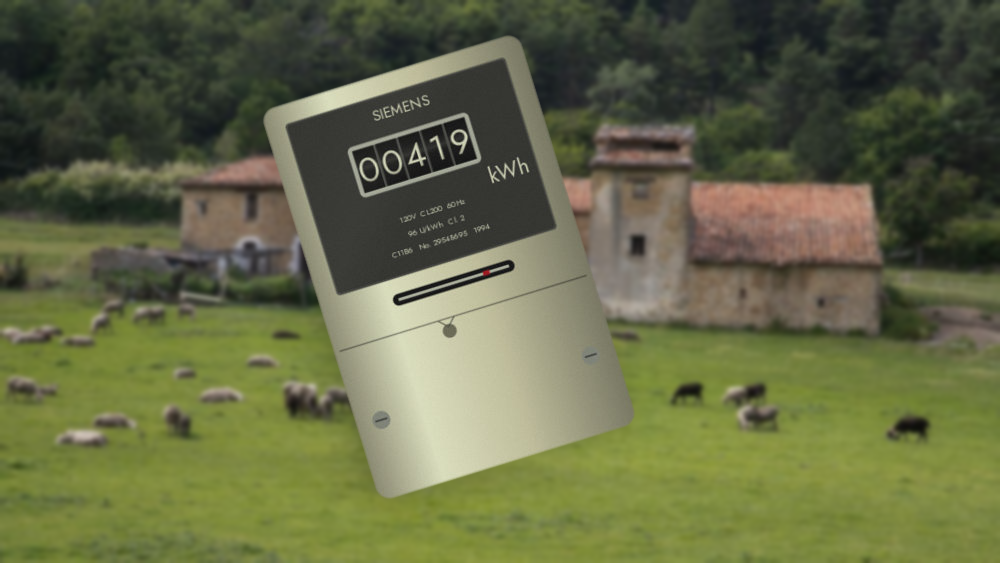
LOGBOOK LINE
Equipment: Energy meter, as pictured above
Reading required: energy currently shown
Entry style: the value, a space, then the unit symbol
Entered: 419 kWh
